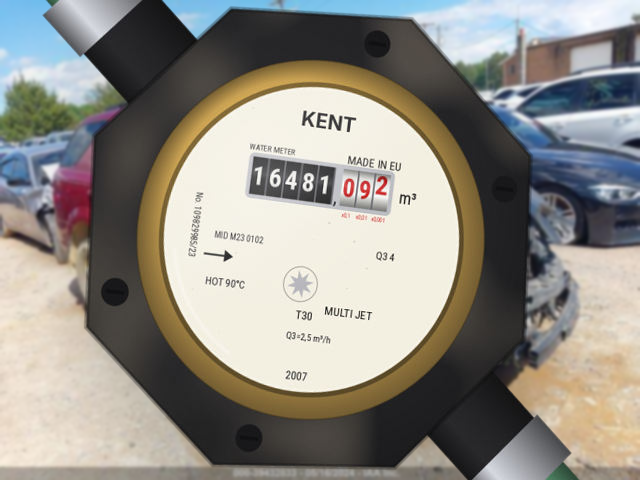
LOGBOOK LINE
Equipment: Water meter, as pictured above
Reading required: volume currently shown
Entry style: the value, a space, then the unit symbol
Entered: 16481.092 m³
